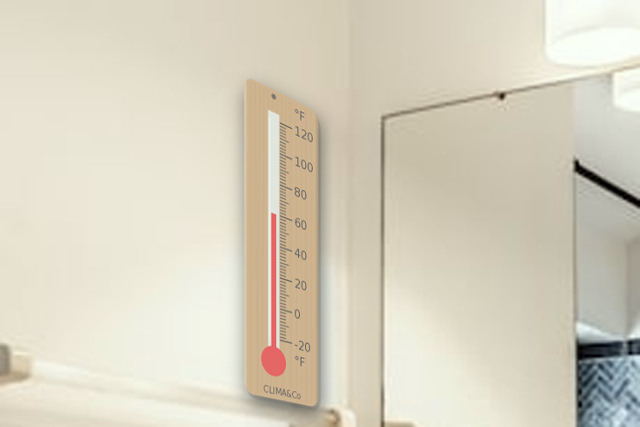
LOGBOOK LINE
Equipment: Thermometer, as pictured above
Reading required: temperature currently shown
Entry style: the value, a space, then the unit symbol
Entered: 60 °F
